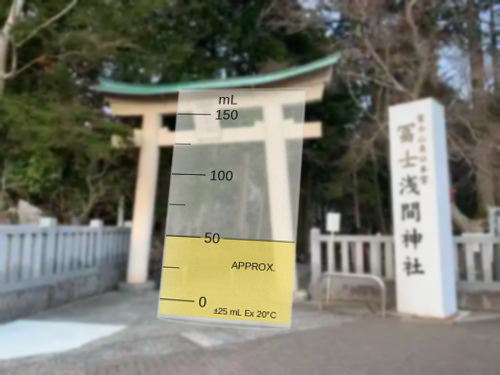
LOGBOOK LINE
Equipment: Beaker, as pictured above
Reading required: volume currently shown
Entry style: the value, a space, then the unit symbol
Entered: 50 mL
